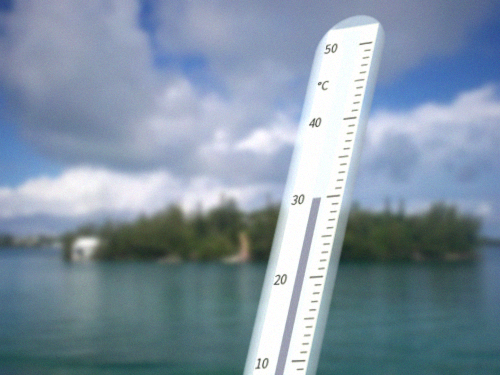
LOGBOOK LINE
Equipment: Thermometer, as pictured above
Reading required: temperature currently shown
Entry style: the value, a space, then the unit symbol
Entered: 30 °C
